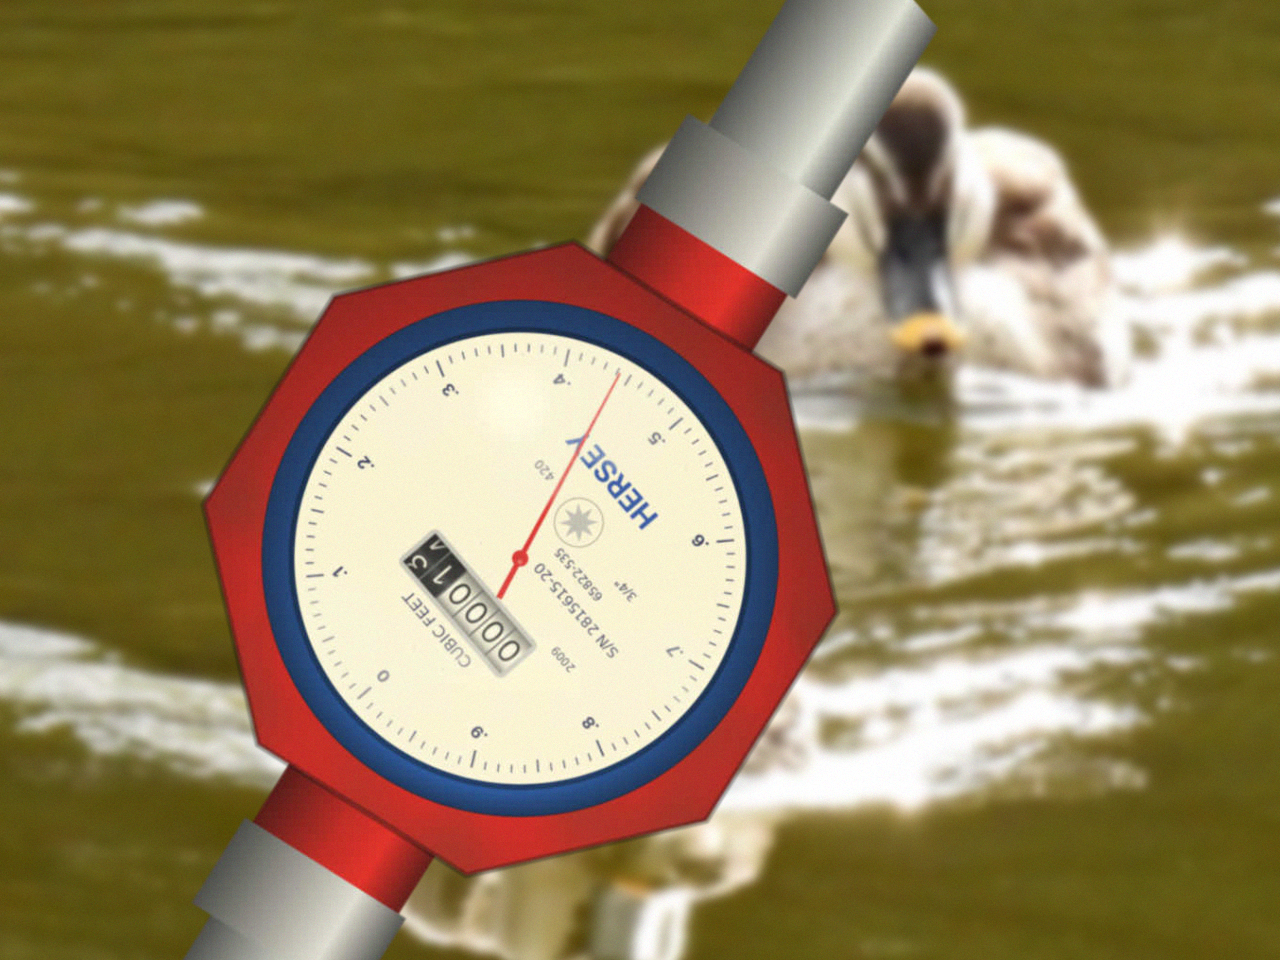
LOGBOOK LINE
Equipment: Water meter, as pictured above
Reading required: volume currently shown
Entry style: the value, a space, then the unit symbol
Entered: 13.44 ft³
